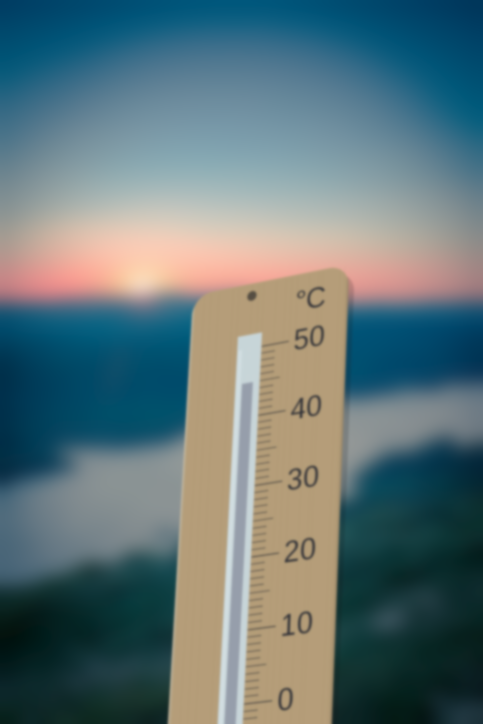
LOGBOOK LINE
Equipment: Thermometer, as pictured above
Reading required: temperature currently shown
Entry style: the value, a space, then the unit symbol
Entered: 45 °C
